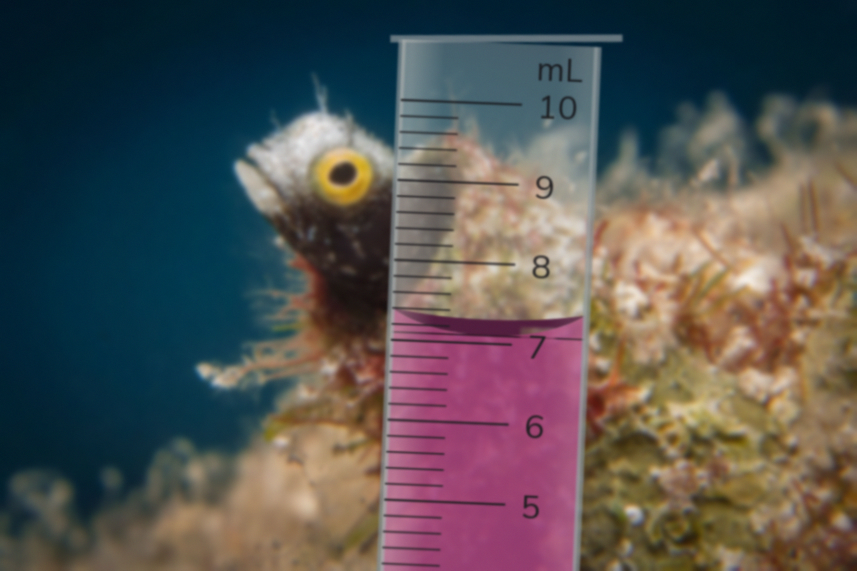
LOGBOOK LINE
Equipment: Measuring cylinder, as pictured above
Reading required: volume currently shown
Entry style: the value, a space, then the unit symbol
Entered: 7.1 mL
